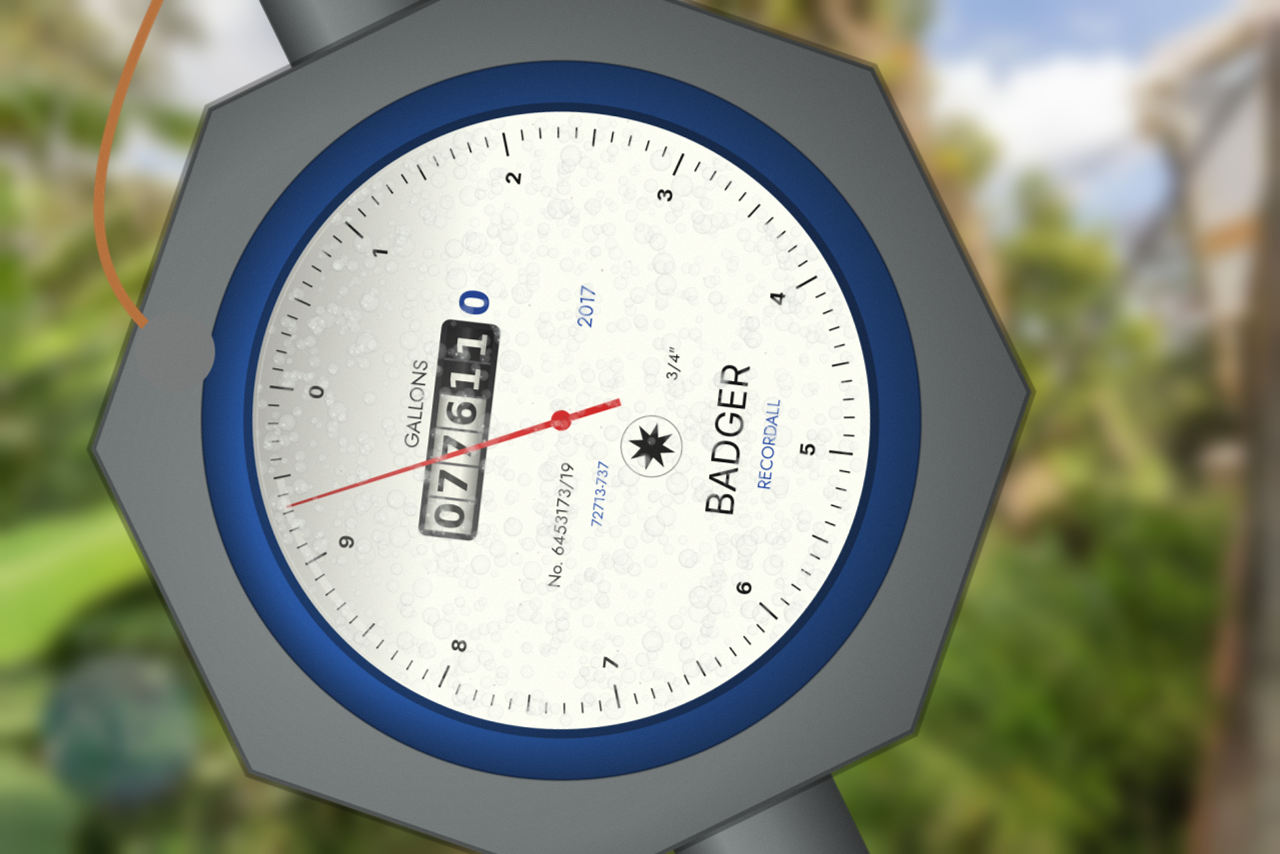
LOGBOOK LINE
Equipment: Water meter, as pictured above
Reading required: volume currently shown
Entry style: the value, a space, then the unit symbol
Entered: 776109.3 gal
